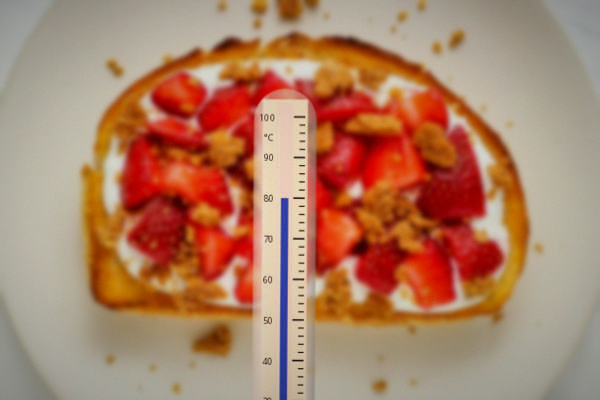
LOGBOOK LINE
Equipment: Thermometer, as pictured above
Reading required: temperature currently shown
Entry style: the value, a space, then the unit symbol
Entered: 80 °C
